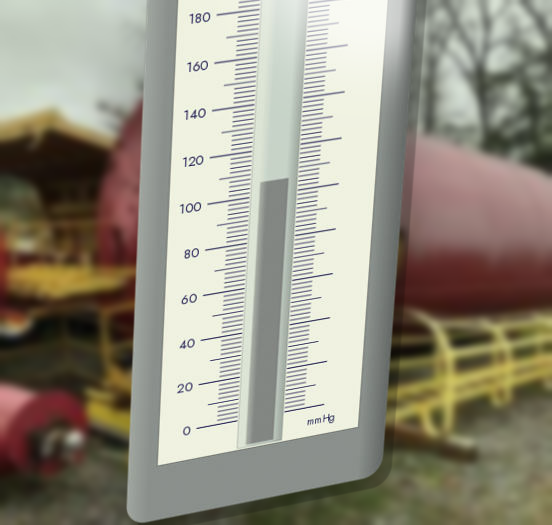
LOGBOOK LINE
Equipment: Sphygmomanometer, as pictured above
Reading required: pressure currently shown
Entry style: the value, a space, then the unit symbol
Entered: 106 mmHg
